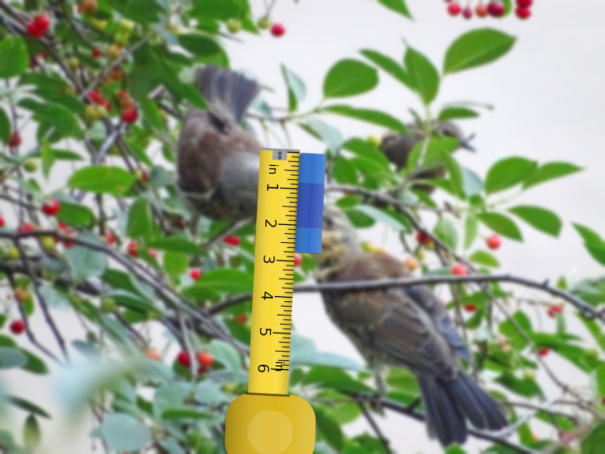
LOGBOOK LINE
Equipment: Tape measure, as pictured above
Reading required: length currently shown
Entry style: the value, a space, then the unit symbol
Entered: 2.75 in
